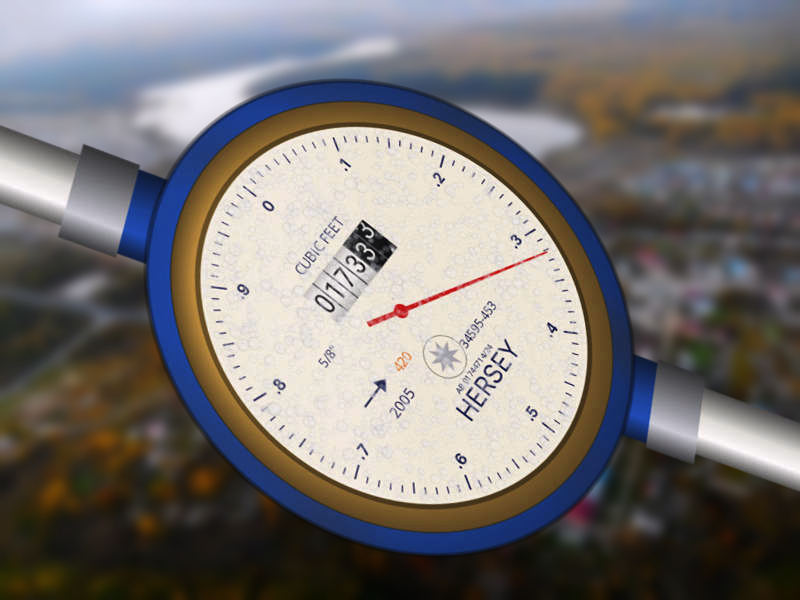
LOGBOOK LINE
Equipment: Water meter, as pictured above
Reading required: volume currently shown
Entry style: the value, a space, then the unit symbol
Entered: 17333.32 ft³
